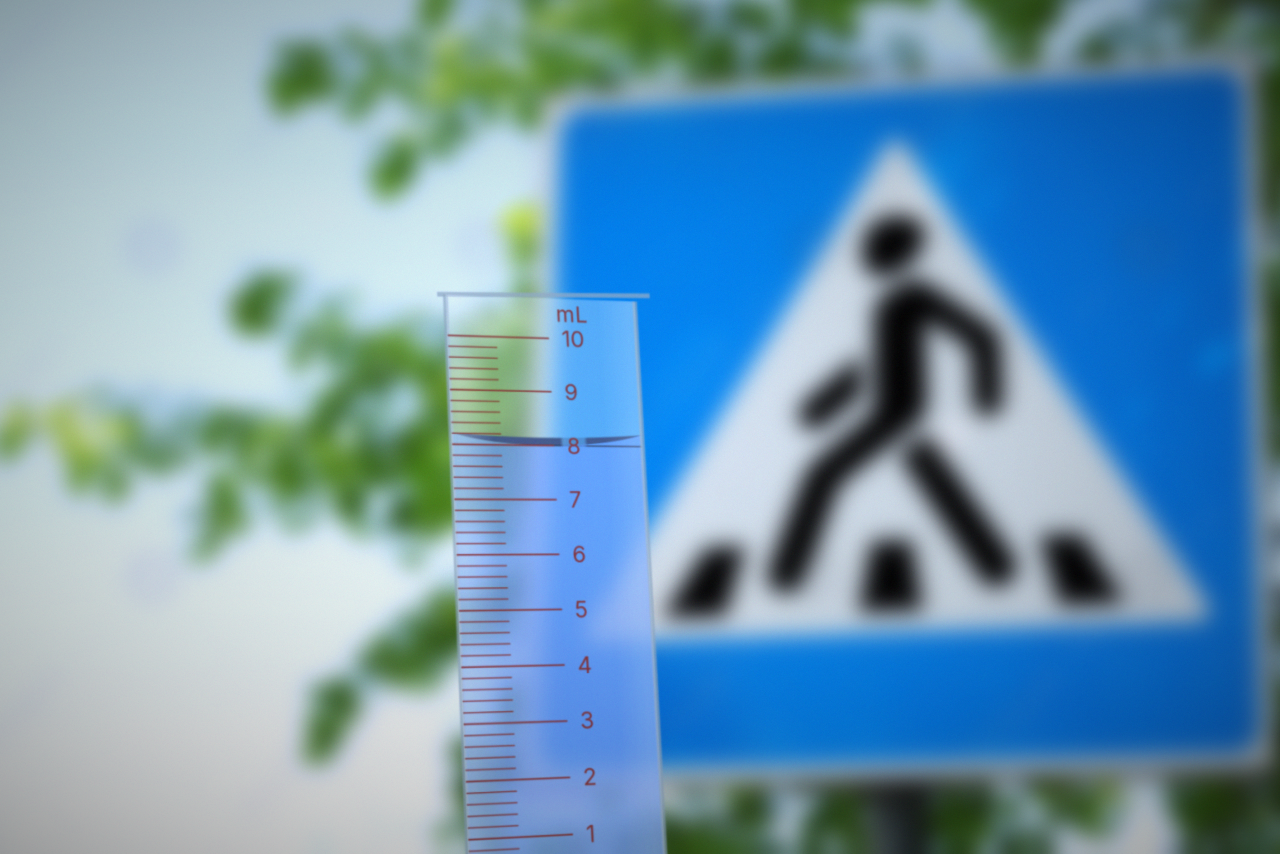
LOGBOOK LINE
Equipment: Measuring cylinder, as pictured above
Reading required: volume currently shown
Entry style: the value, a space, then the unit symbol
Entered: 8 mL
